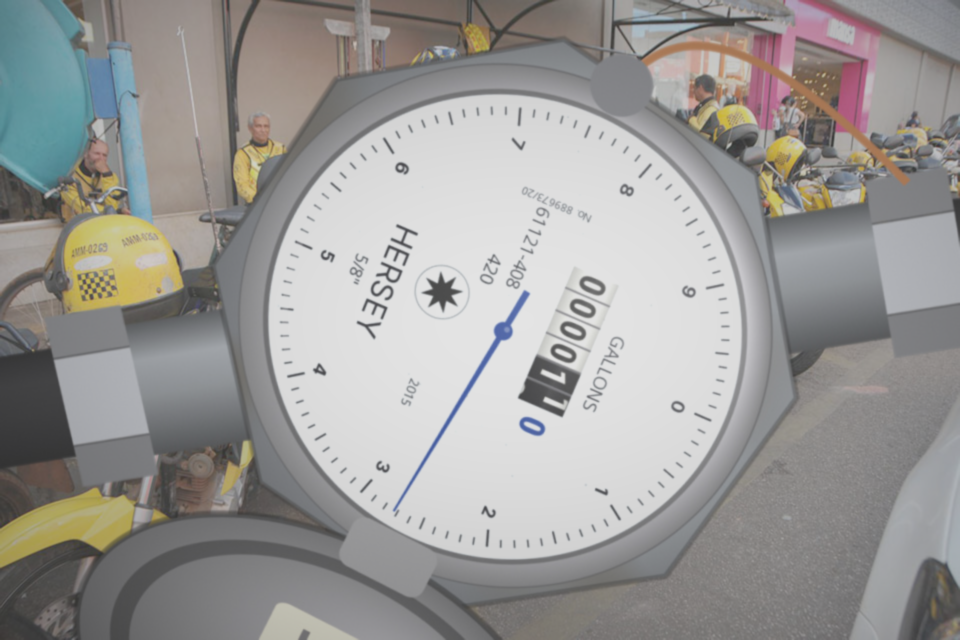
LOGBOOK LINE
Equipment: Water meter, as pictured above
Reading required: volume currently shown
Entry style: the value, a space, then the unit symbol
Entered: 112.7 gal
